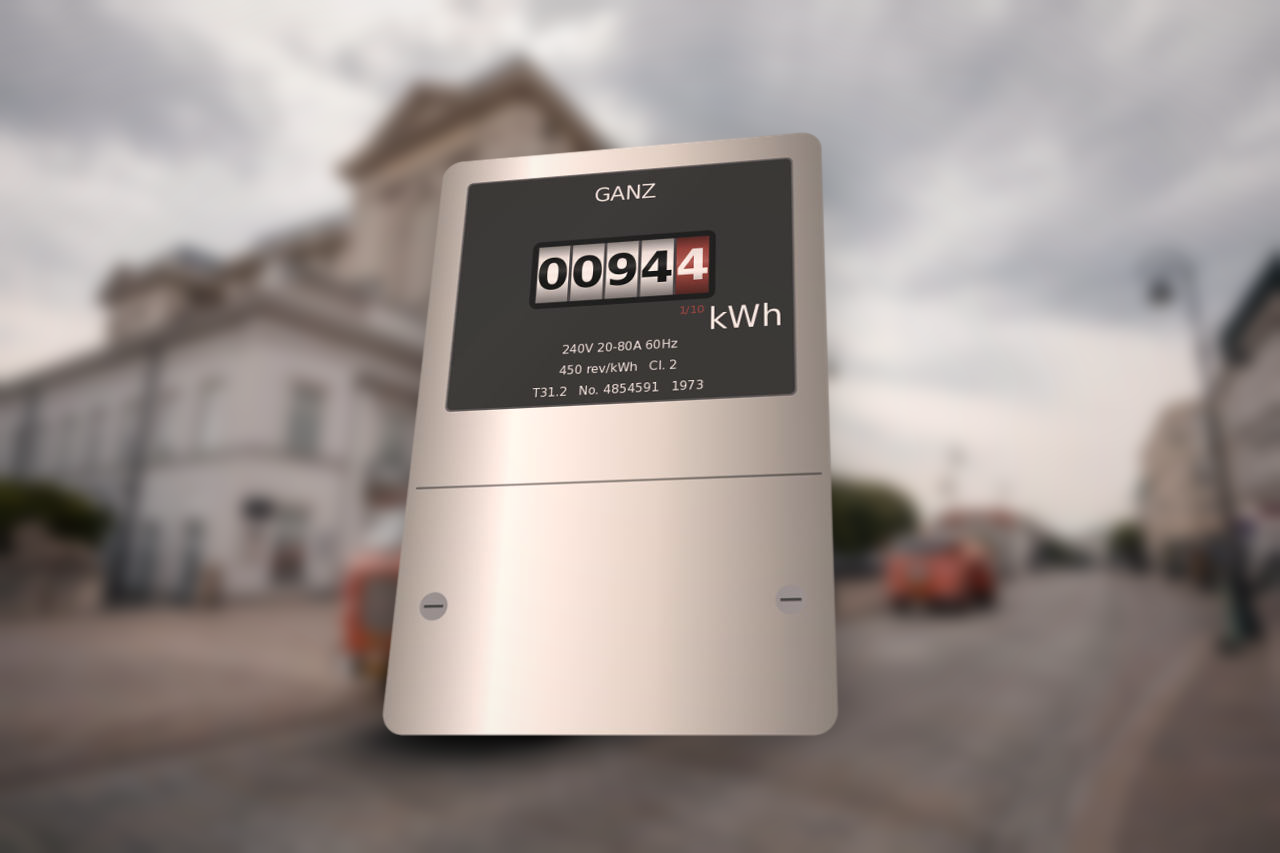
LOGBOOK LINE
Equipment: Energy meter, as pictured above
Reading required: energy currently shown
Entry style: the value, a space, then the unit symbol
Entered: 94.4 kWh
